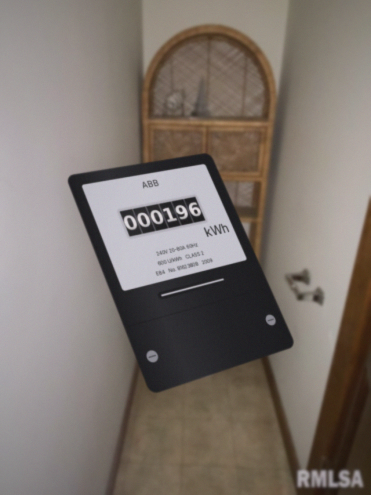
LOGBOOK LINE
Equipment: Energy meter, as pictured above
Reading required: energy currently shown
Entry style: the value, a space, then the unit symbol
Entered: 196 kWh
